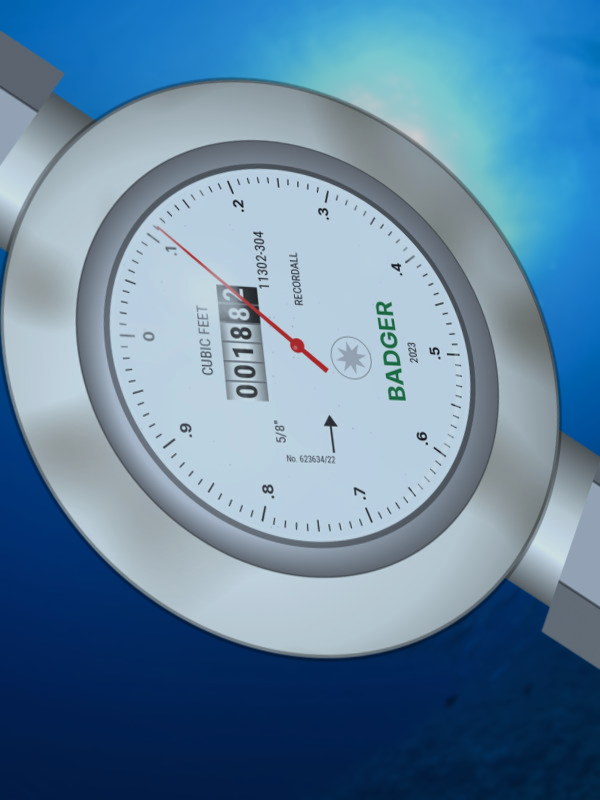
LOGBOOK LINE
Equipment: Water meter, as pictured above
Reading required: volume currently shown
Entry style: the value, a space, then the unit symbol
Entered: 1882.11 ft³
